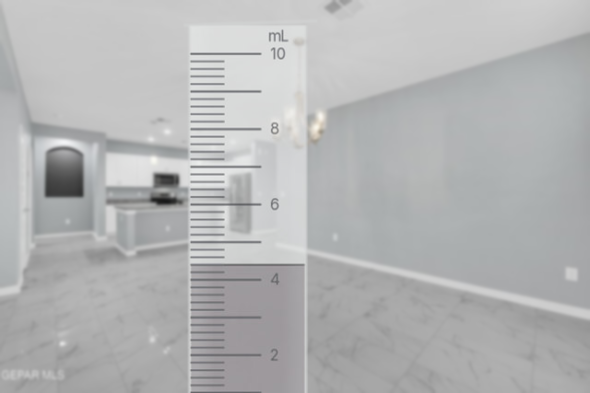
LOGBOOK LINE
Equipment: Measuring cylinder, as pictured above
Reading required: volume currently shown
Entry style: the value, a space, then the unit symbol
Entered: 4.4 mL
